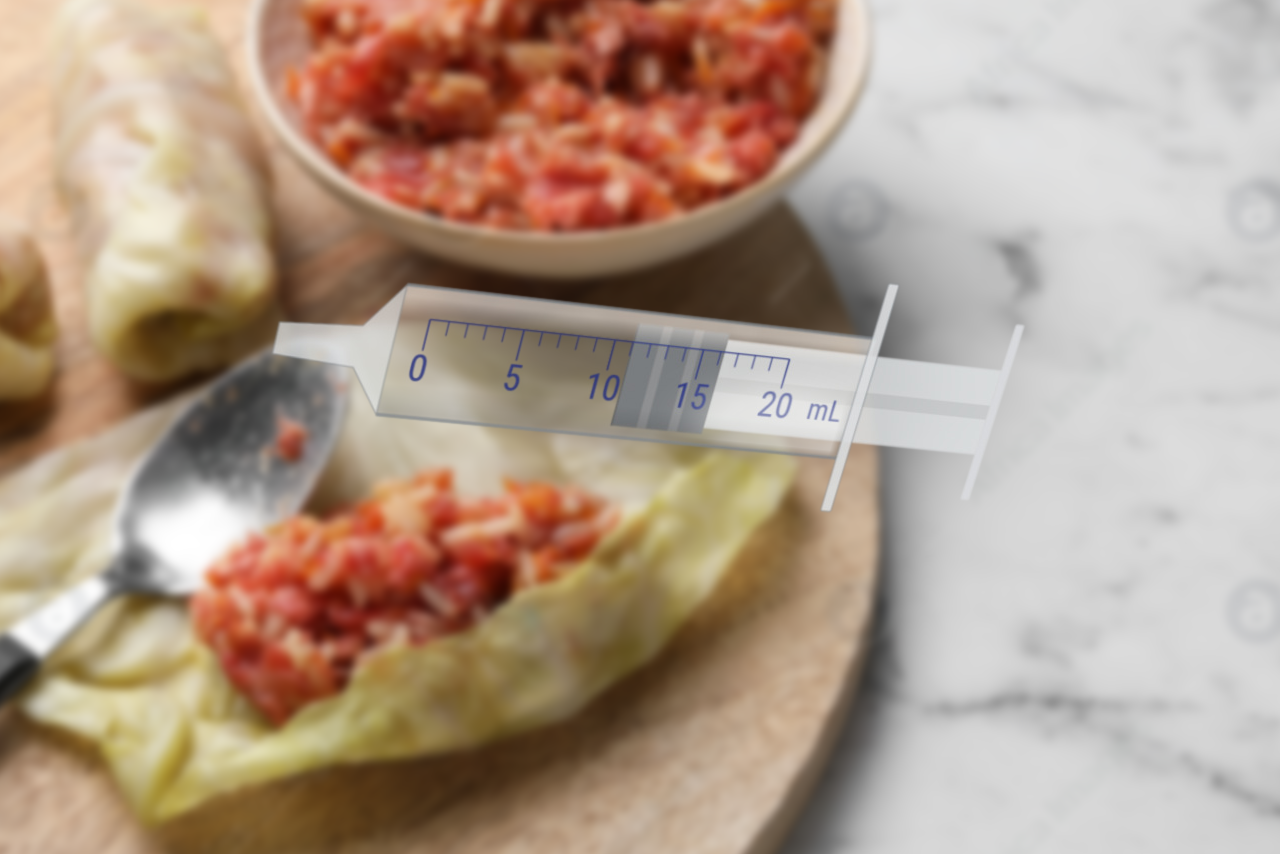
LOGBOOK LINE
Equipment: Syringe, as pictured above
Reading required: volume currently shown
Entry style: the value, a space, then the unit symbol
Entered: 11 mL
